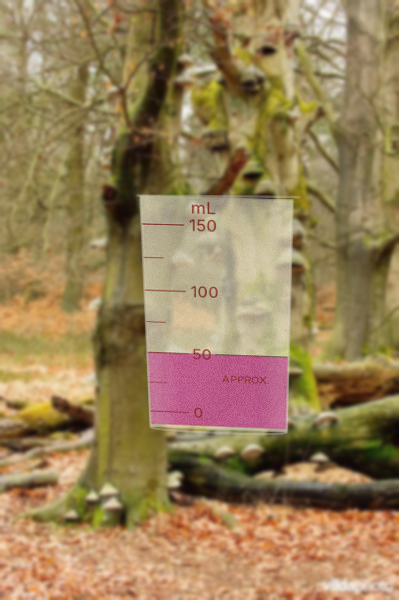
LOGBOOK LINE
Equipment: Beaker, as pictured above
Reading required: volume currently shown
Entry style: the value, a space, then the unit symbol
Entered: 50 mL
